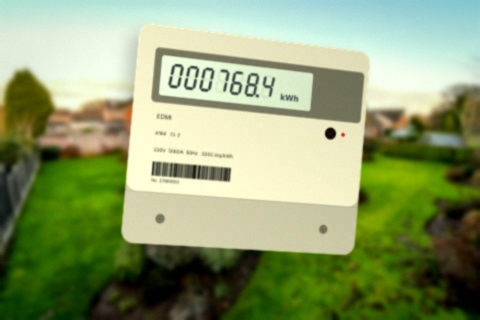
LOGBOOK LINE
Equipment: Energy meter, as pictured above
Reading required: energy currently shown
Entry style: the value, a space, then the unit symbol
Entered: 768.4 kWh
